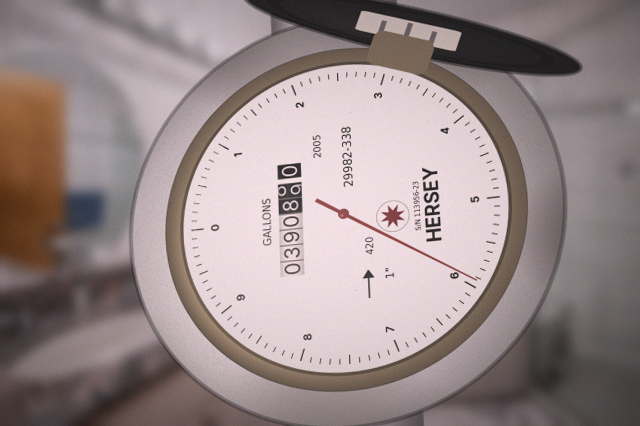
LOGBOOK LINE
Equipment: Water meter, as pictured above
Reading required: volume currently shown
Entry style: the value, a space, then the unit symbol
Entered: 390885.9 gal
